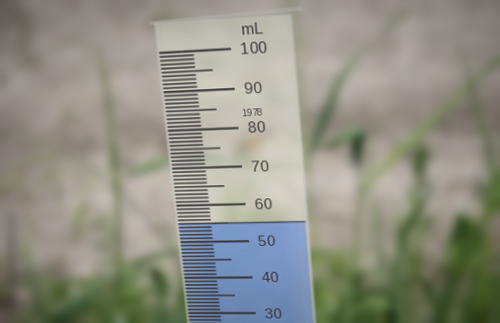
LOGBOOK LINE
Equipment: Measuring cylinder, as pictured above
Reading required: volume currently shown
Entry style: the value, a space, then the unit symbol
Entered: 55 mL
